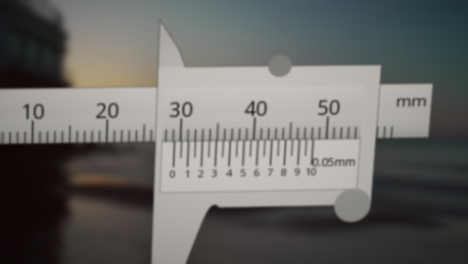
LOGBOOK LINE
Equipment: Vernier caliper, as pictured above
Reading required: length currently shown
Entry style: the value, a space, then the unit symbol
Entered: 29.2 mm
